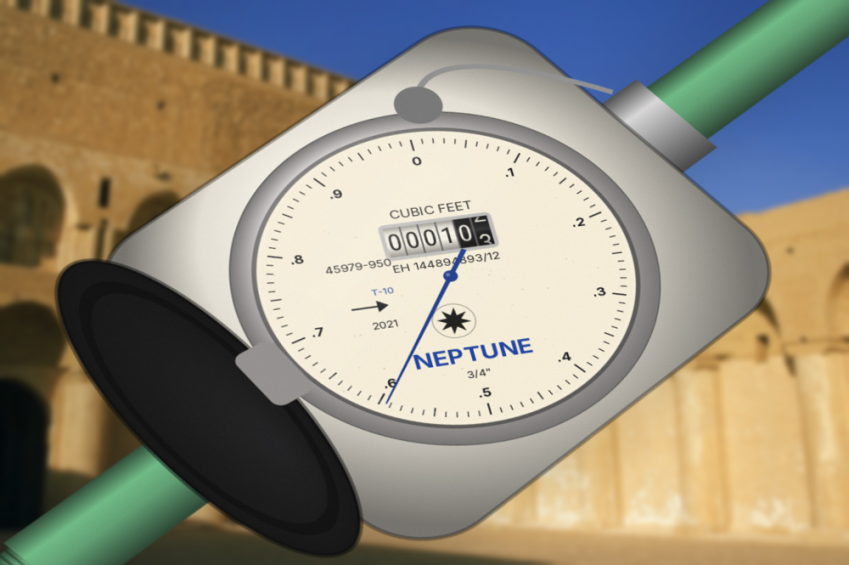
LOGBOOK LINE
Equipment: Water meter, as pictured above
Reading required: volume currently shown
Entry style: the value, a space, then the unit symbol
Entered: 102.59 ft³
